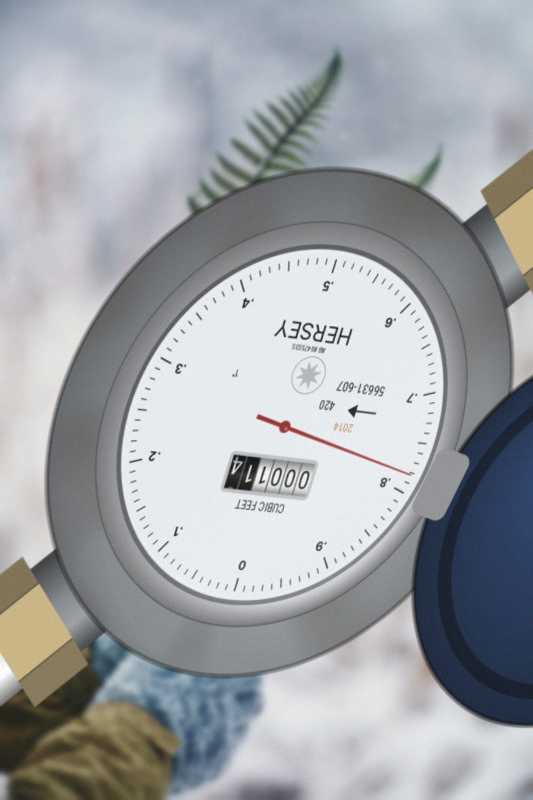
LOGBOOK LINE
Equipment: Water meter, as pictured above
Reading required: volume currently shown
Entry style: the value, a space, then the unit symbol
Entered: 113.78 ft³
